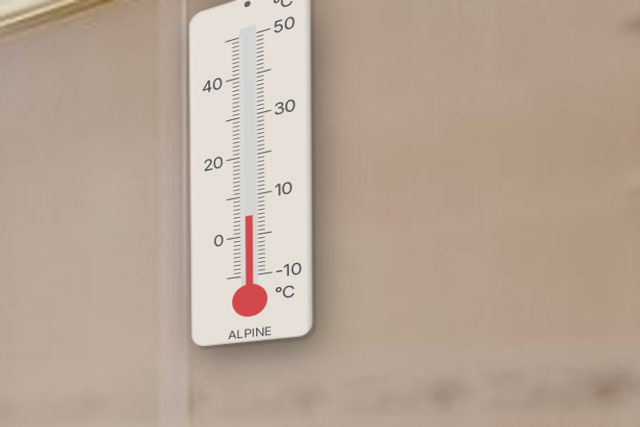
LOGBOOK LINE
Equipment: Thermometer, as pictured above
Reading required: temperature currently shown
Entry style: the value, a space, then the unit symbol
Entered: 5 °C
